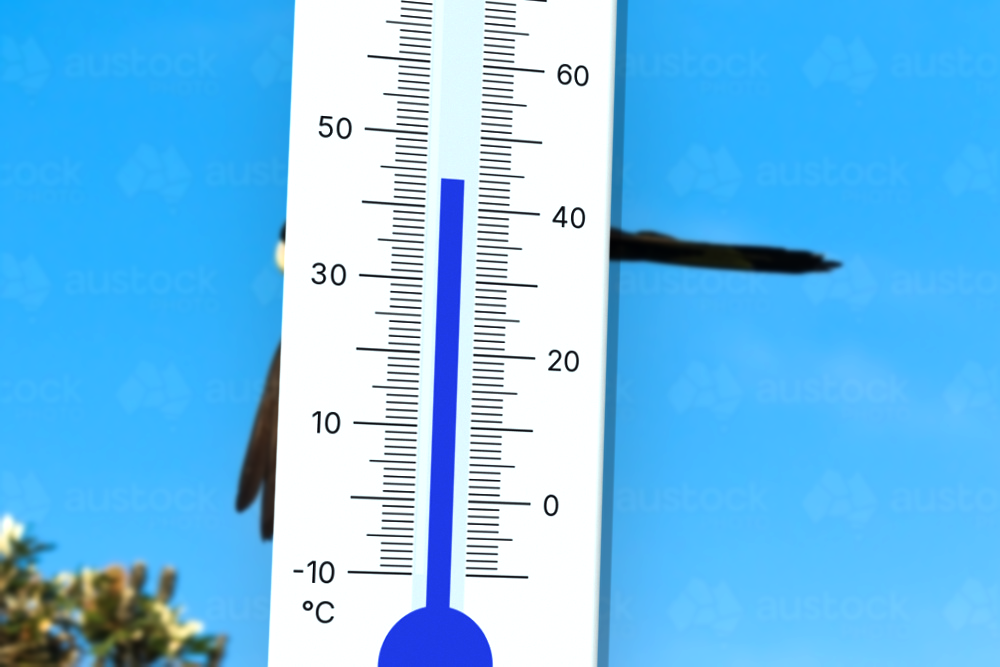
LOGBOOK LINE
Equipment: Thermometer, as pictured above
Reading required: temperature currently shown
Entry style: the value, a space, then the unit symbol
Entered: 44 °C
